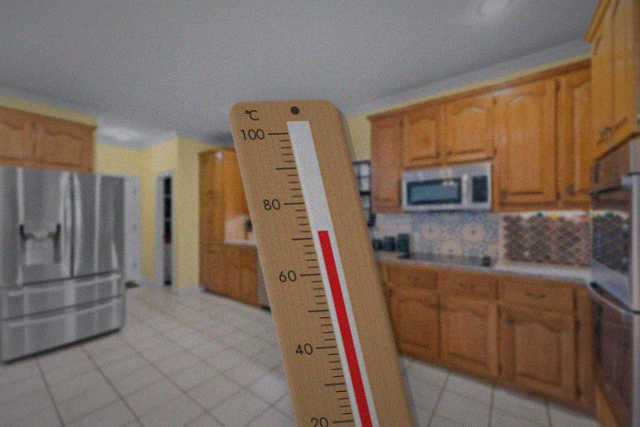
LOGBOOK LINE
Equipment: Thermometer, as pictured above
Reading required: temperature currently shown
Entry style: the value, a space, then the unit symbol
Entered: 72 °C
